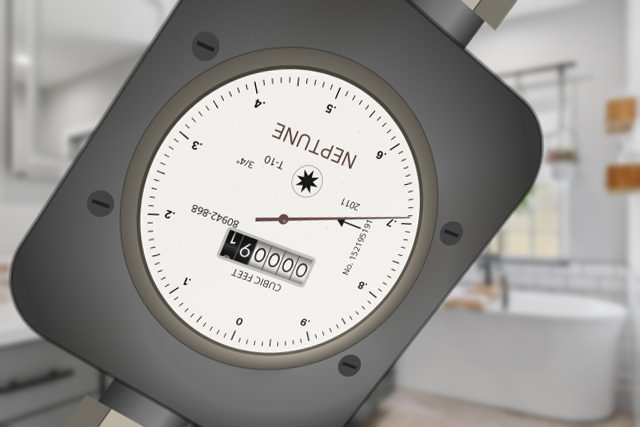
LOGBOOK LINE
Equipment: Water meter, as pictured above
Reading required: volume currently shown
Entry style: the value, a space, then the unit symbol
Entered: 90.69 ft³
